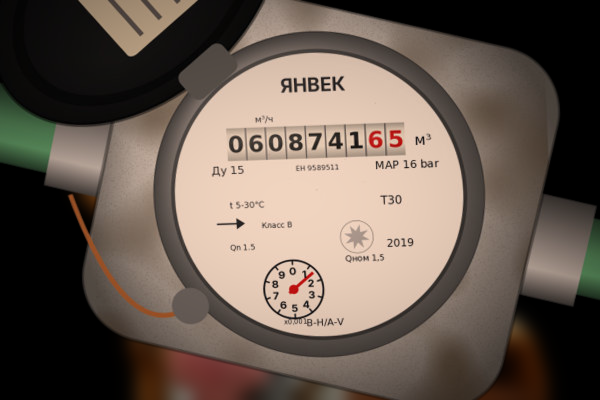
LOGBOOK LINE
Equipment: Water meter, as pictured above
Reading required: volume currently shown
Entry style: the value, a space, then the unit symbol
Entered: 608741.651 m³
